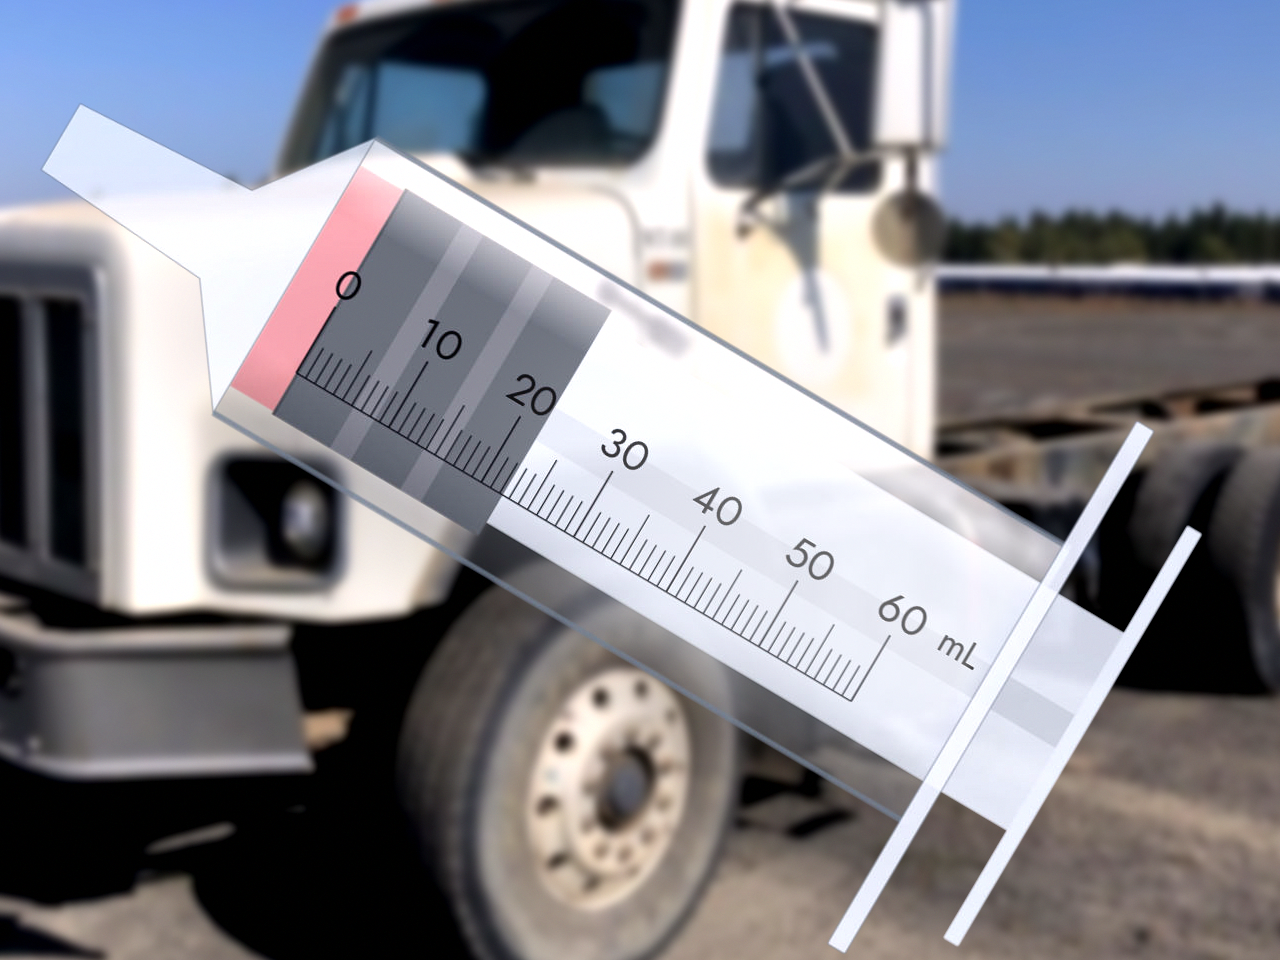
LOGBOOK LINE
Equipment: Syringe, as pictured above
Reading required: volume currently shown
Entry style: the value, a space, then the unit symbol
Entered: 0 mL
